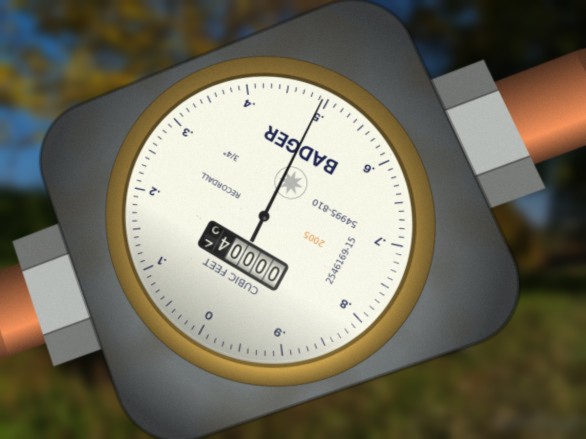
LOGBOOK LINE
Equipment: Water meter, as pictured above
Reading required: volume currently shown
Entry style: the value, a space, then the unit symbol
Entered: 42.49 ft³
